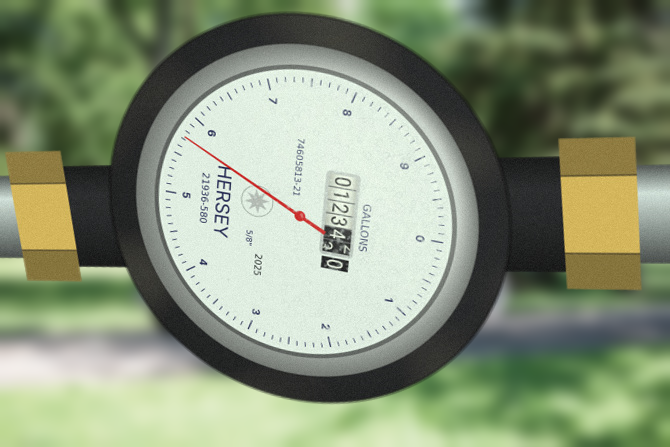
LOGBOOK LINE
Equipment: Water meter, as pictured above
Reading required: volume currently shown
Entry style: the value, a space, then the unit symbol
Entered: 123425.7 gal
